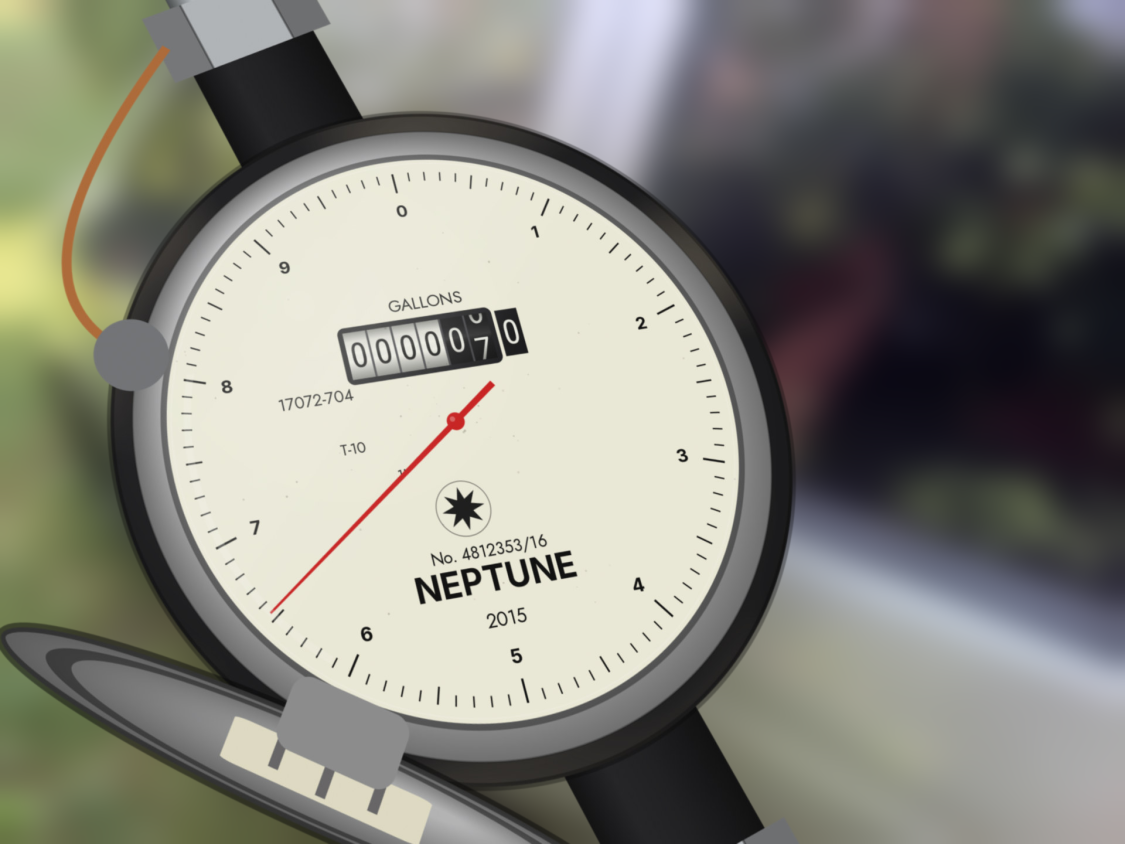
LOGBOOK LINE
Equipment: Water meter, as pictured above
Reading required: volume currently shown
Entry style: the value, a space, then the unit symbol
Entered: 66.5 gal
